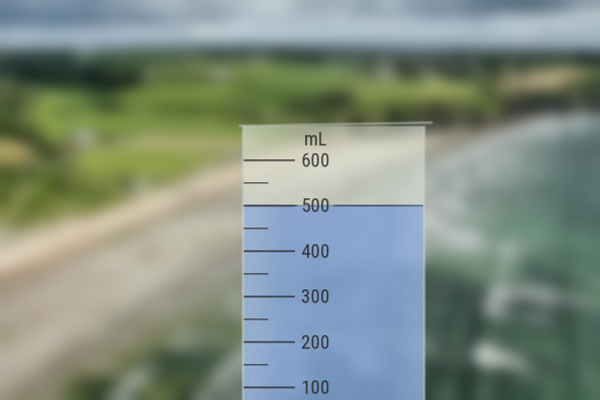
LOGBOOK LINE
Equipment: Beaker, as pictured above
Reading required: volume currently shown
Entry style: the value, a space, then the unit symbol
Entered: 500 mL
